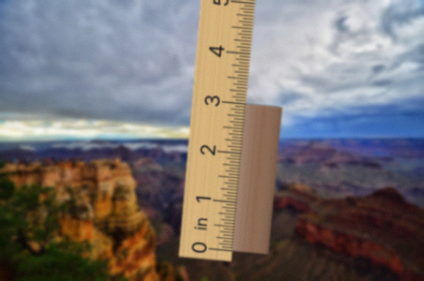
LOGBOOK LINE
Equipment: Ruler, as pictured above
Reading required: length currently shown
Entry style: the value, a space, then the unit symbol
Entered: 3 in
